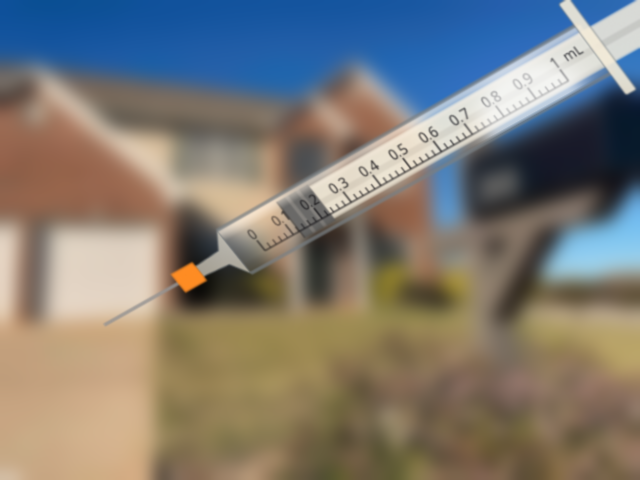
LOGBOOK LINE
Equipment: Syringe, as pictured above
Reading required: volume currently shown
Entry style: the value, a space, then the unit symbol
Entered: 0.12 mL
